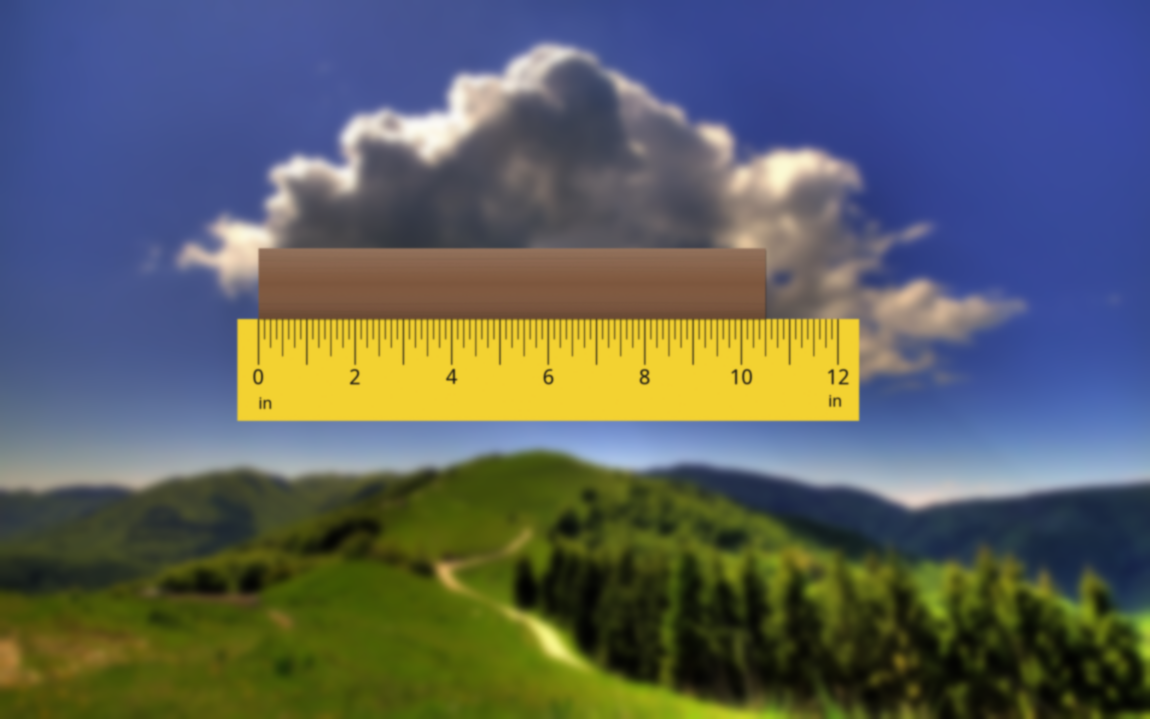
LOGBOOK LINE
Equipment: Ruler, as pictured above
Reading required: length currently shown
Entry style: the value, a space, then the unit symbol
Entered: 10.5 in
